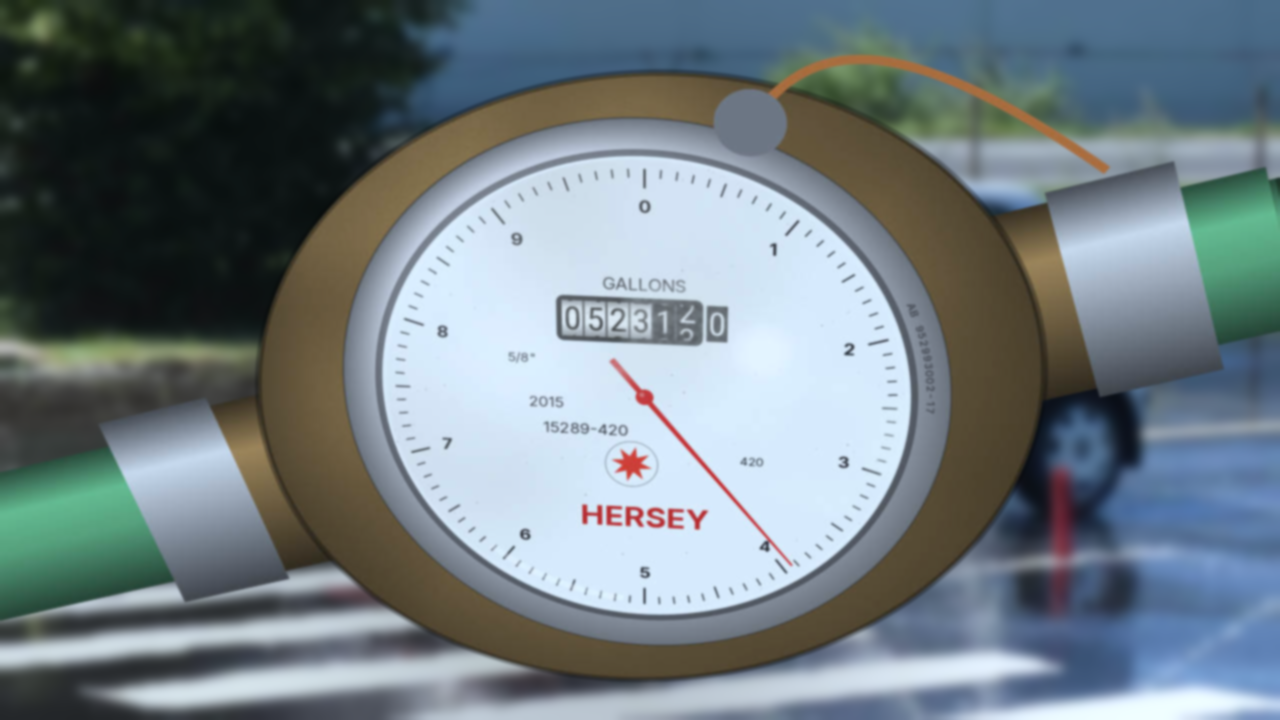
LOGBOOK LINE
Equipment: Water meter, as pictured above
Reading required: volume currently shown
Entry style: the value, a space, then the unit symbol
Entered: 523123.9 gal
